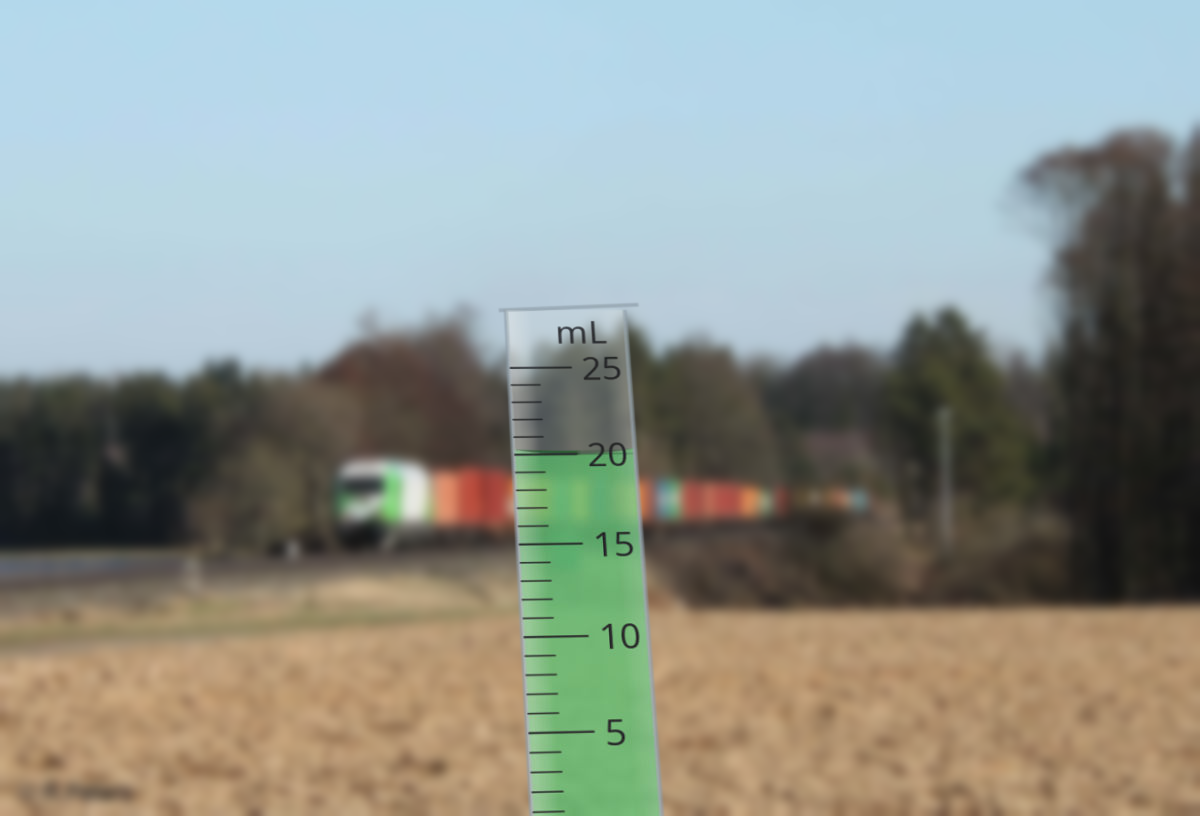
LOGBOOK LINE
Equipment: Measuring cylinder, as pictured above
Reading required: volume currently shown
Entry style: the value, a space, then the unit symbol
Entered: 20 mL
